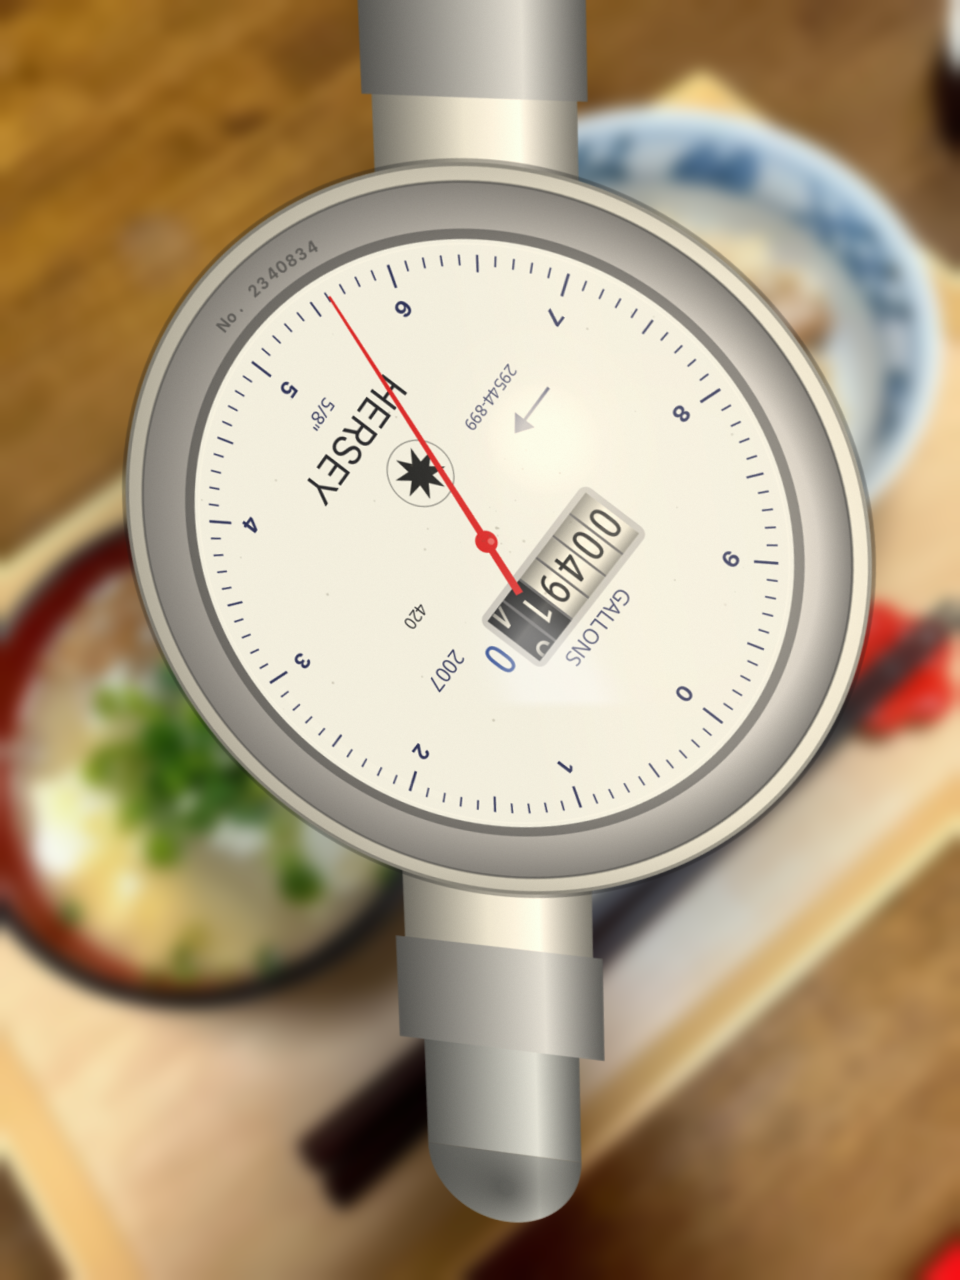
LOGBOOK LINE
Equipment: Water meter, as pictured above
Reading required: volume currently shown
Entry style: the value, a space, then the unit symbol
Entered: 49135.6 gal
